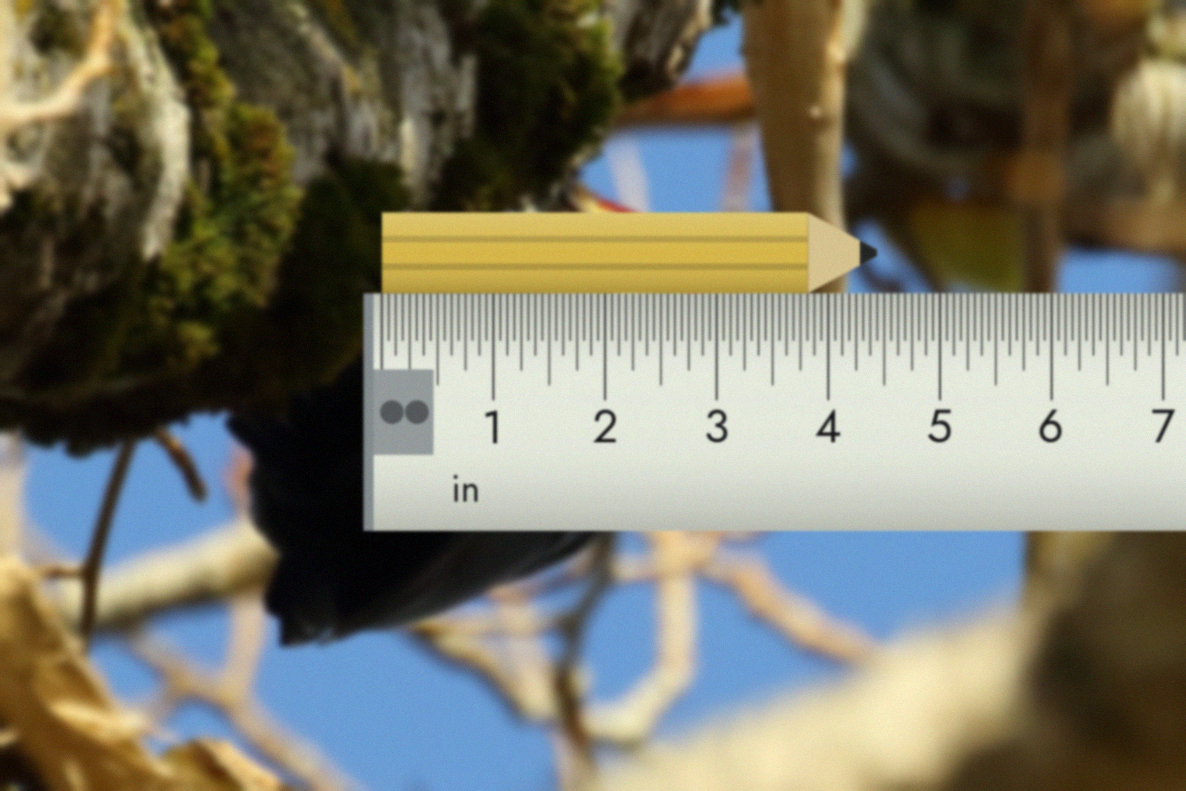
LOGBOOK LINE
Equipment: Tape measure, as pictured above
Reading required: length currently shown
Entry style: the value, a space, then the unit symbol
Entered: 4.4375 in
